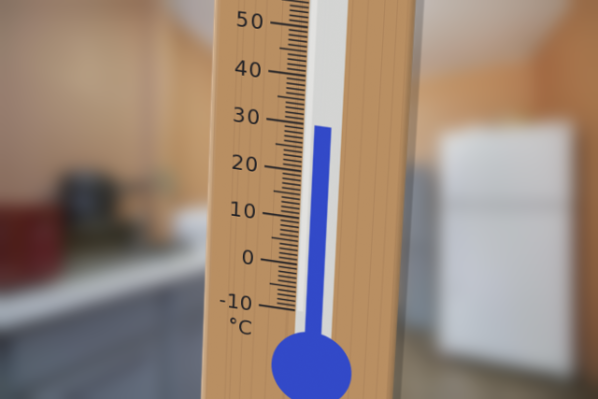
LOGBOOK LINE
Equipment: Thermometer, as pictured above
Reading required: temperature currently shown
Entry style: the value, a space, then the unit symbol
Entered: 30 °C
